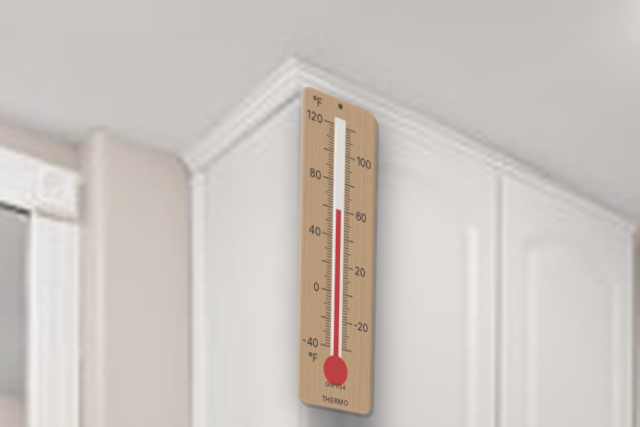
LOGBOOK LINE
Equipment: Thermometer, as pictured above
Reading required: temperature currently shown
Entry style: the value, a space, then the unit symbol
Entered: 60 °F
